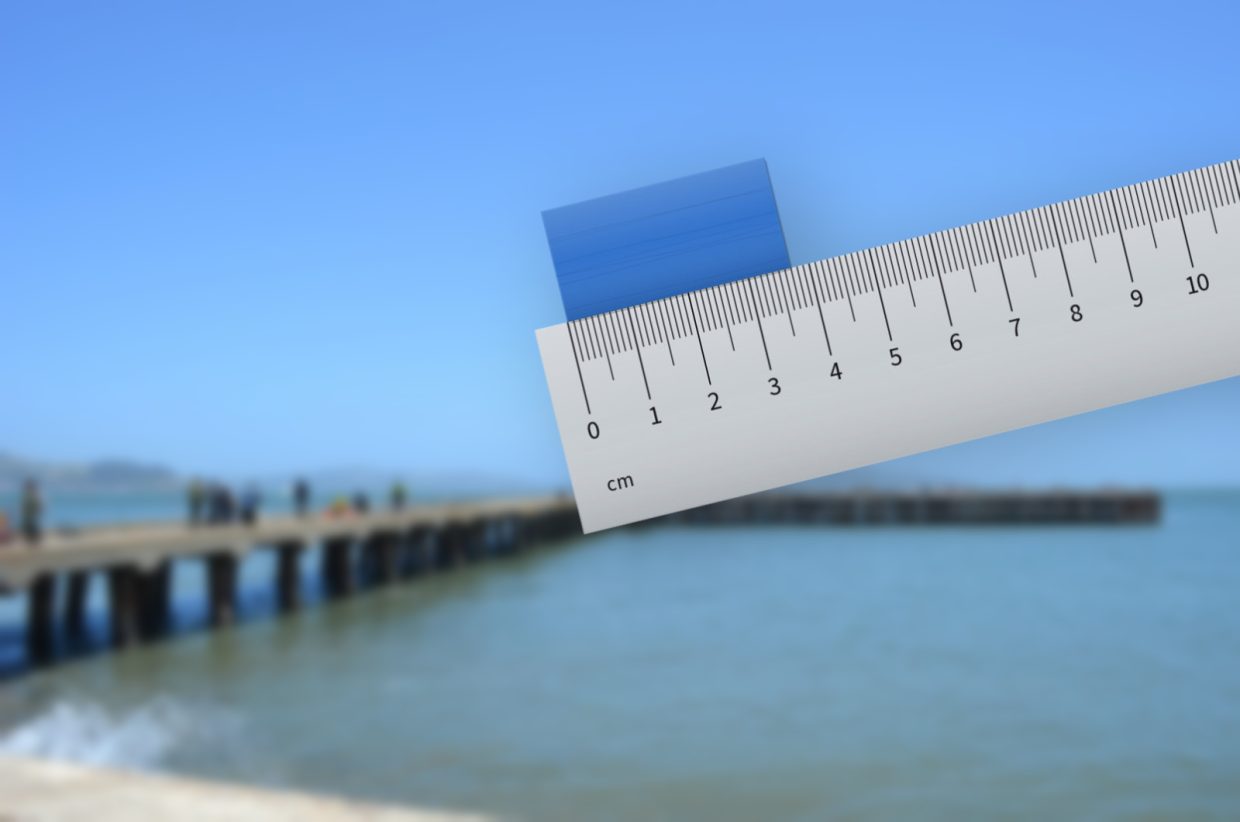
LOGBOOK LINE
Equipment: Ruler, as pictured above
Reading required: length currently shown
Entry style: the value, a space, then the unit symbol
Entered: 3.7 cm
